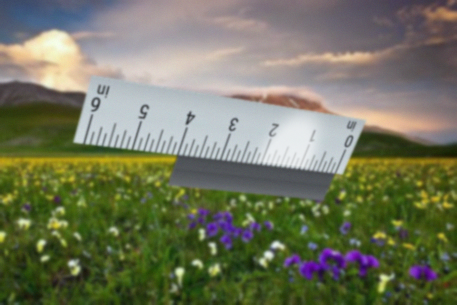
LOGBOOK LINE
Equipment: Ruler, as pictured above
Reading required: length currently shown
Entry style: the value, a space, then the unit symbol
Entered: 4 in
